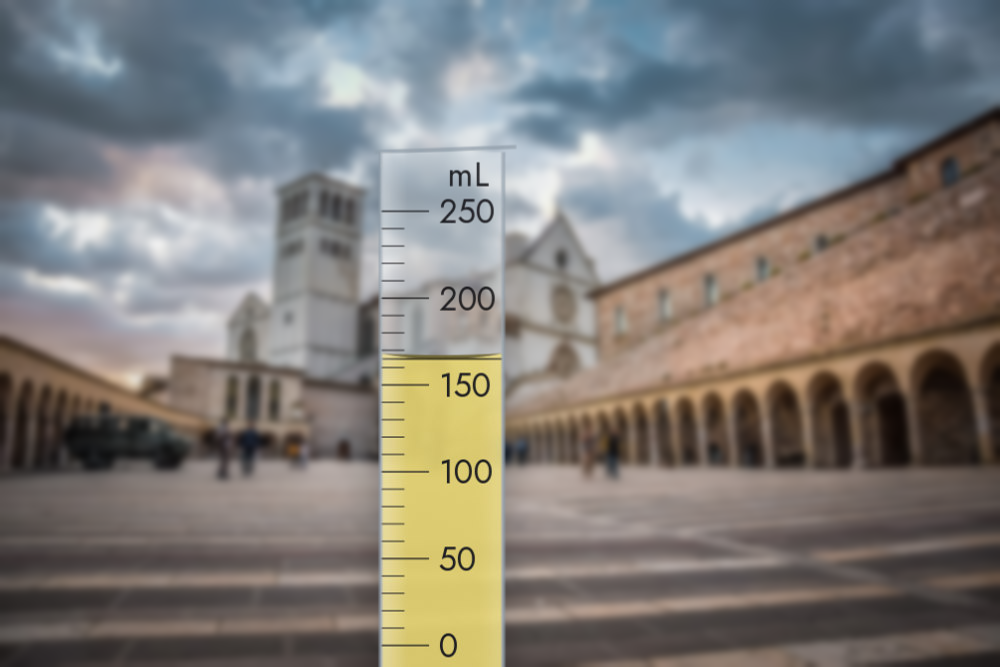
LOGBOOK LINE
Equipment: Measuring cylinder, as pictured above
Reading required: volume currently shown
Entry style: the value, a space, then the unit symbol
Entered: 165 mL
